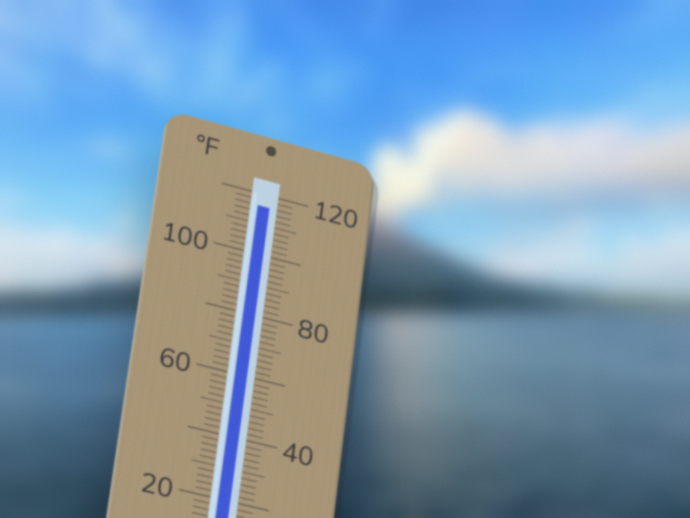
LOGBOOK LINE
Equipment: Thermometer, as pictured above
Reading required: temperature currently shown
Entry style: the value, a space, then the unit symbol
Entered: 116 °F
